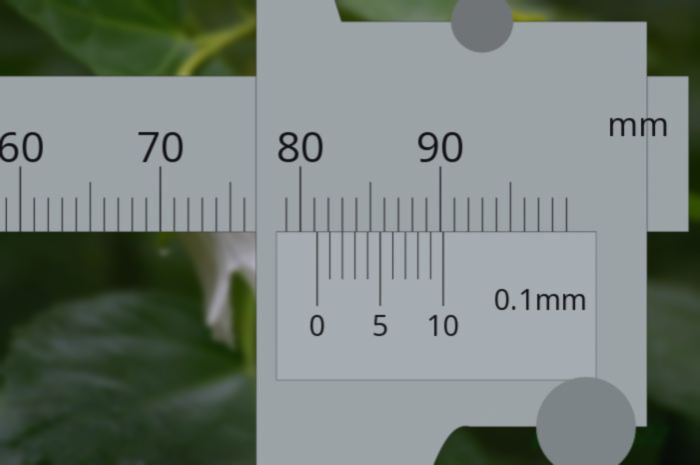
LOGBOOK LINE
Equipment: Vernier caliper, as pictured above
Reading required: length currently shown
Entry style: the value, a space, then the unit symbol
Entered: 81.2 mm
